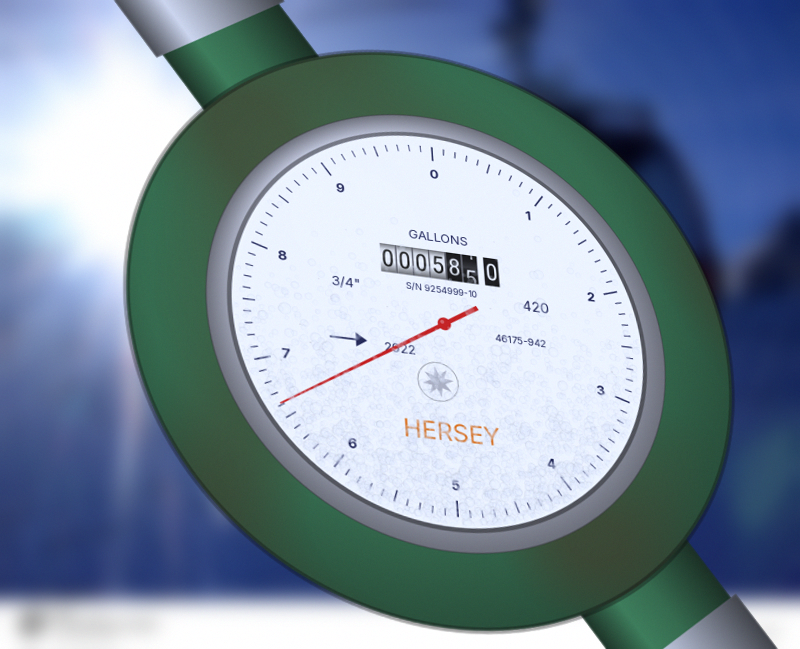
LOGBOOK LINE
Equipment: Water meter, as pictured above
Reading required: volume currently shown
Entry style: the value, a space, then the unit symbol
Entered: 5846.6 gal
